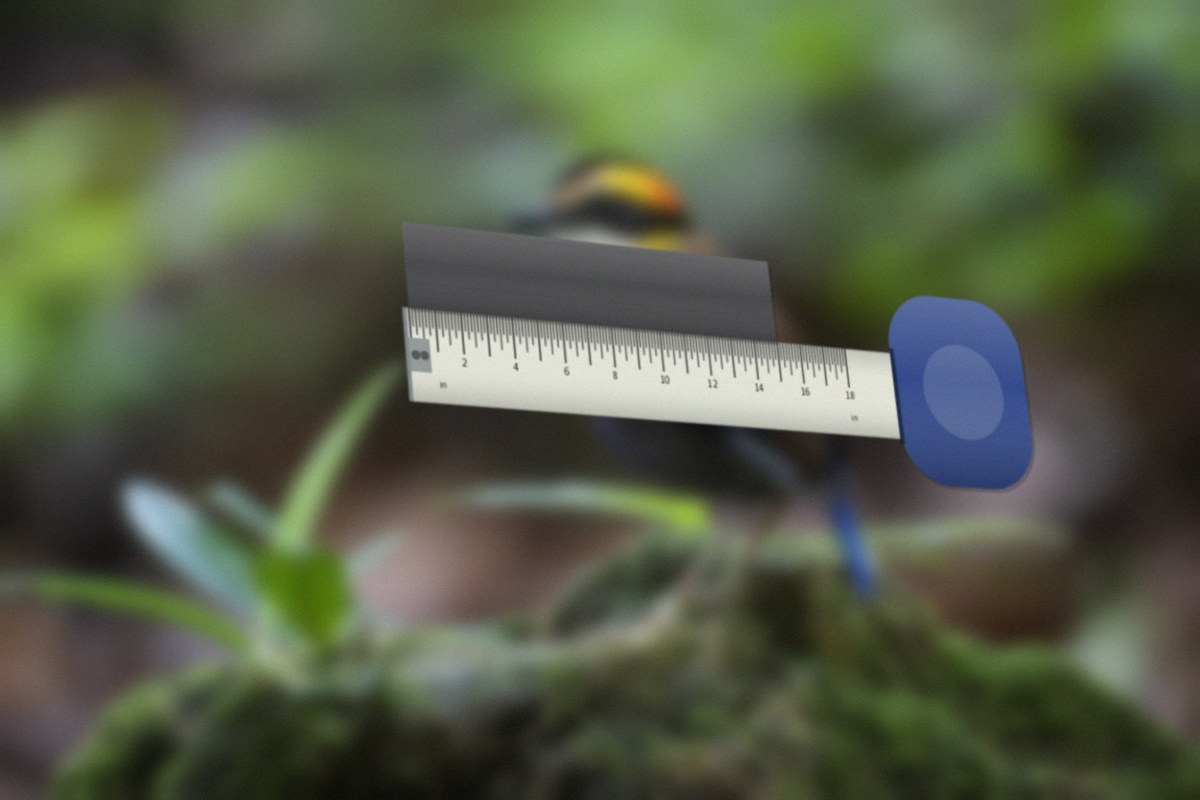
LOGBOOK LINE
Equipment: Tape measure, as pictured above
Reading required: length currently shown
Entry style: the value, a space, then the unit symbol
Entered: 15 in
